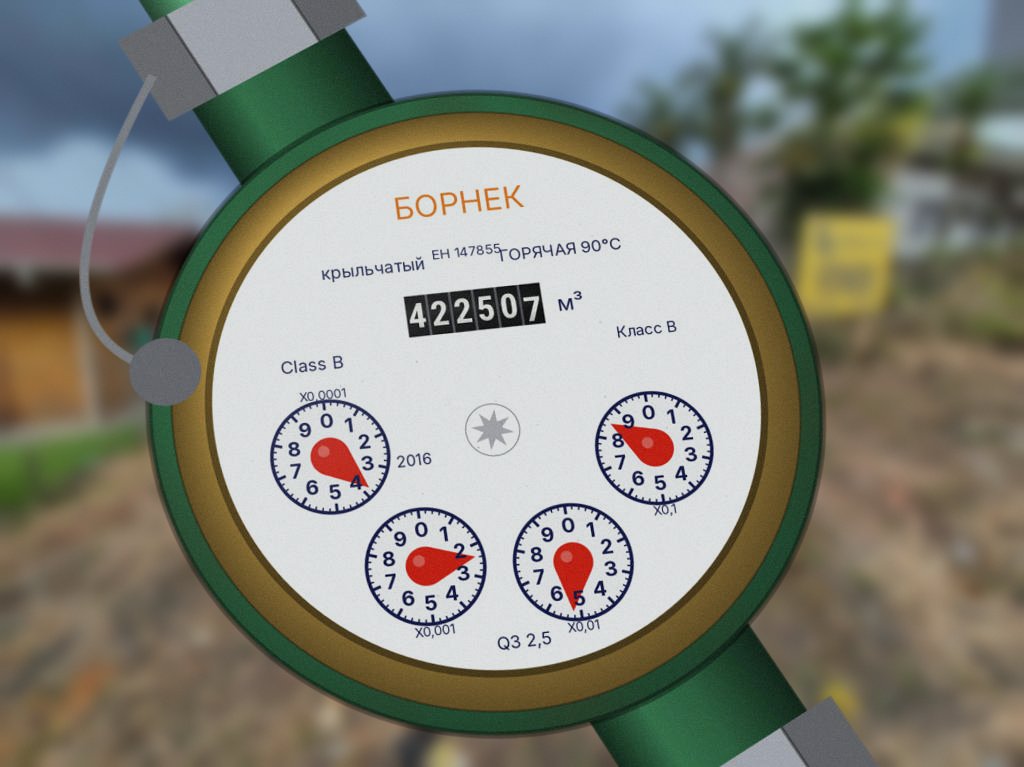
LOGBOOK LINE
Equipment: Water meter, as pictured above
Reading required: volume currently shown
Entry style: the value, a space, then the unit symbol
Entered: 422506.8523 m³
